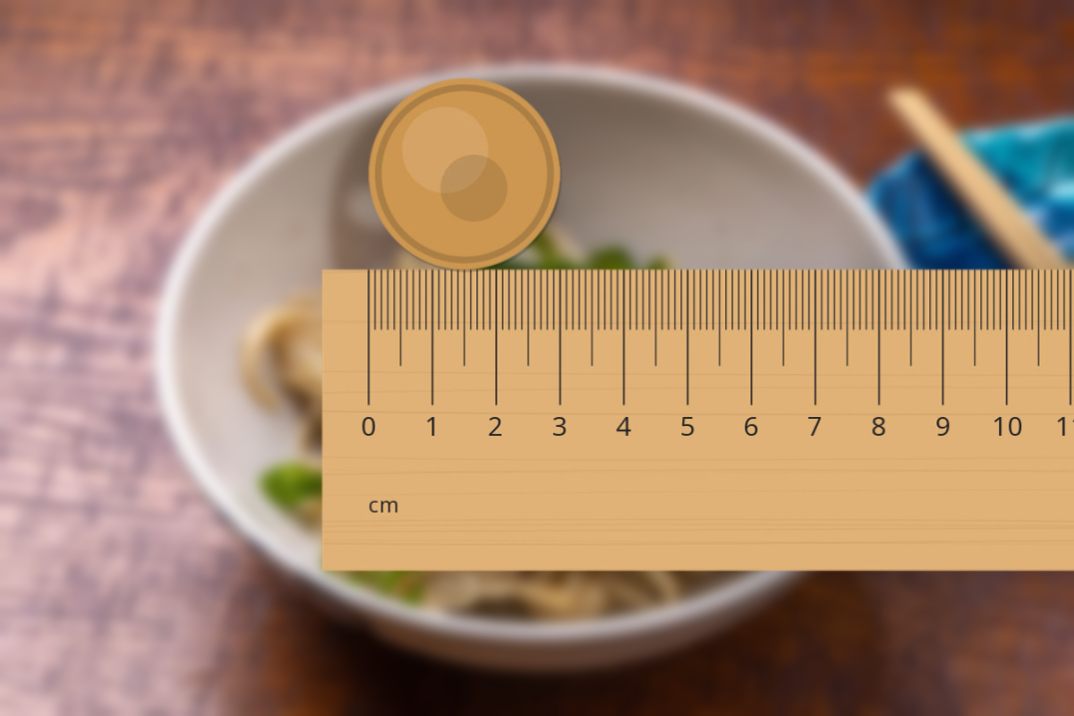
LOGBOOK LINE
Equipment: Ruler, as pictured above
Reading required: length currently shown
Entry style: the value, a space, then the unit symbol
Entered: 3 cm
